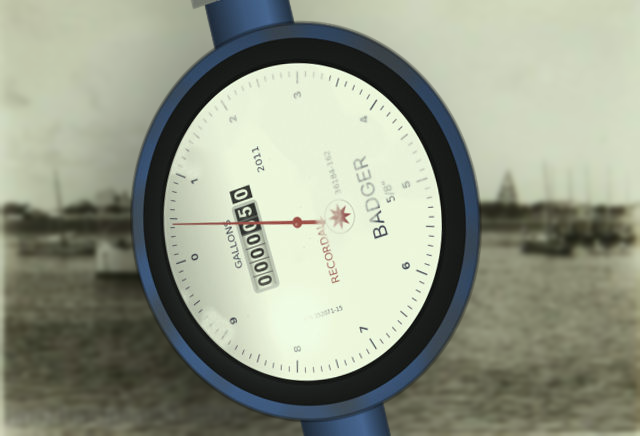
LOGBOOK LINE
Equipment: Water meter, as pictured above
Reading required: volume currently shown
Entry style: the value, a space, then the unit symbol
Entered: 50.4 gal
